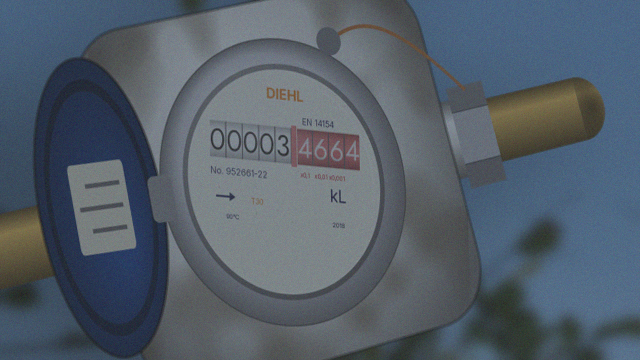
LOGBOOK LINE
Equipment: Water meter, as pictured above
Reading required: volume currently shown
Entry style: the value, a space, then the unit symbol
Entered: 3.4664 kL
